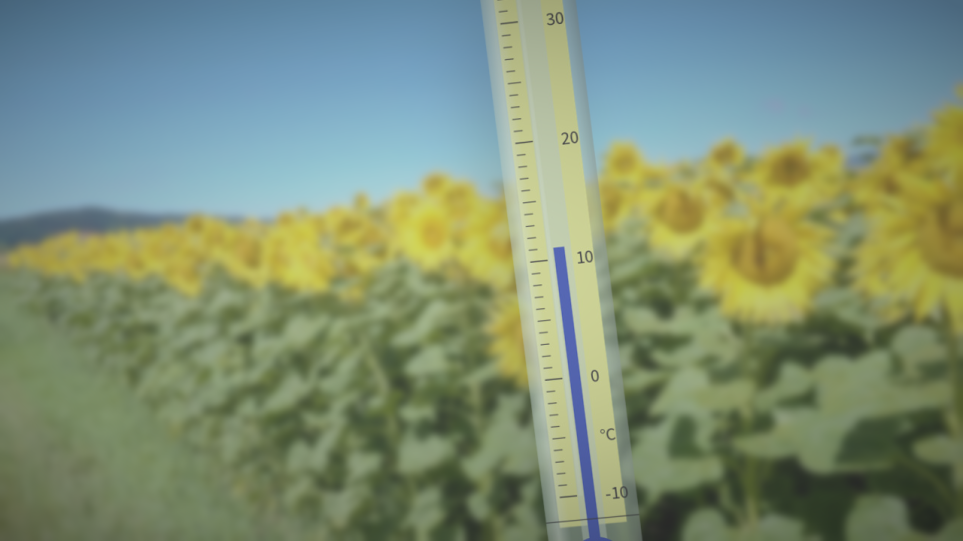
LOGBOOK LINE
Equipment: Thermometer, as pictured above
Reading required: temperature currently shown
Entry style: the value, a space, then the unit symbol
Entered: 11 °C
